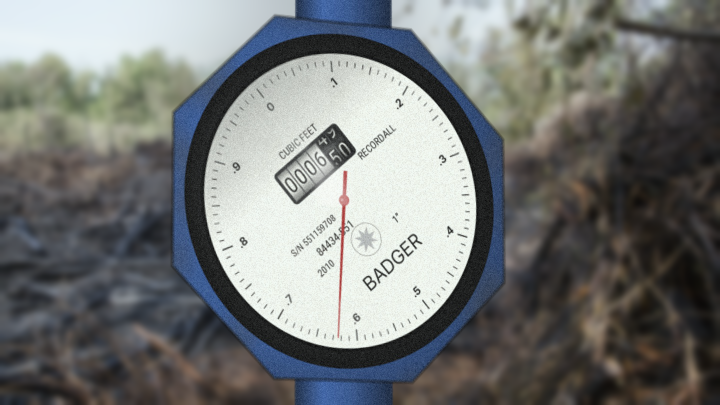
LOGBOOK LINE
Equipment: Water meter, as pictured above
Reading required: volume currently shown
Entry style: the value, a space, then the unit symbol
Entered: 649.62 ft³
